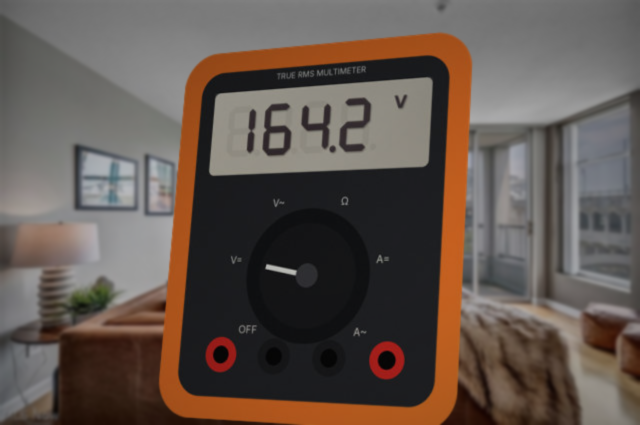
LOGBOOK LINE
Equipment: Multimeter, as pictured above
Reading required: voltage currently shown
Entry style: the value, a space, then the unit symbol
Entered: 164.2 V
